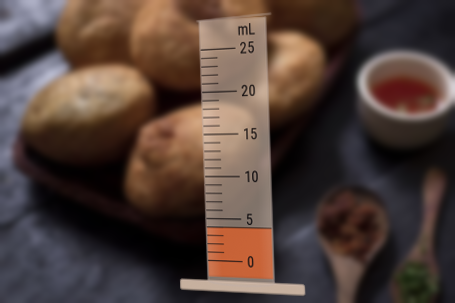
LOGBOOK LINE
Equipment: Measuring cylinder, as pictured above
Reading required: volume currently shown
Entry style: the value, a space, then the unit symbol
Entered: 4 mL
